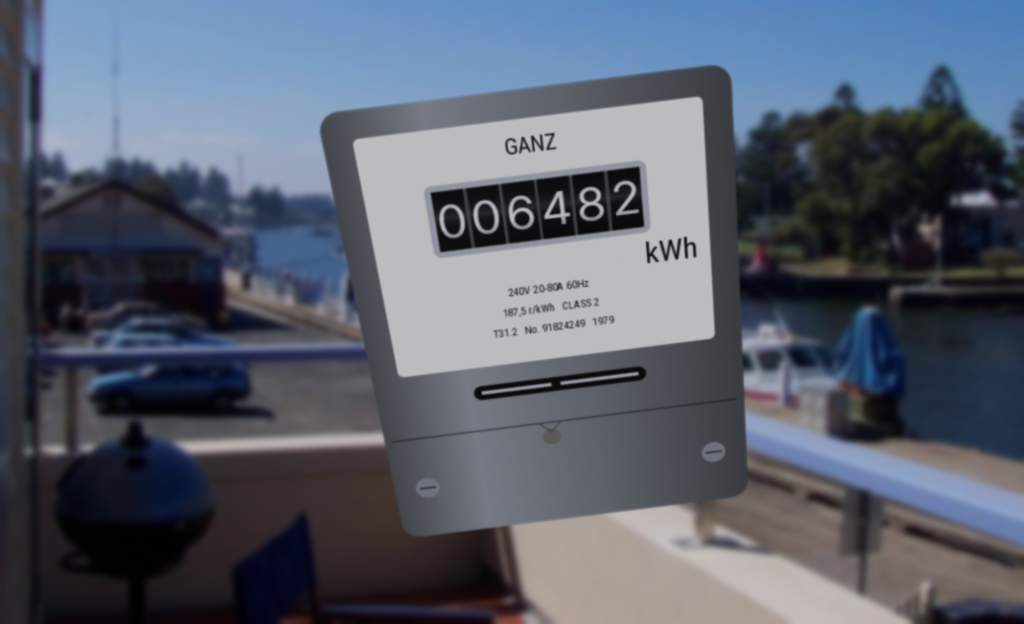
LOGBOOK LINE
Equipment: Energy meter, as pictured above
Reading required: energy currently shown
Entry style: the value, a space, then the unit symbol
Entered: 6482 kWh
